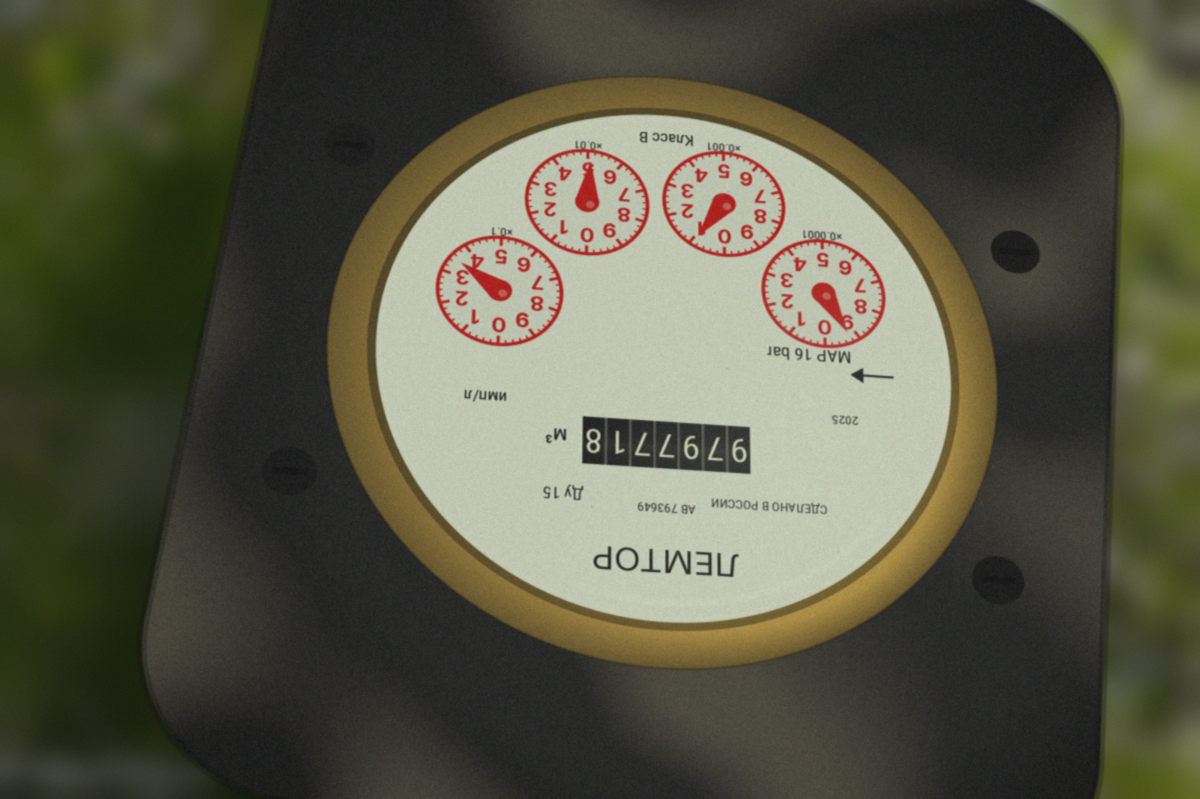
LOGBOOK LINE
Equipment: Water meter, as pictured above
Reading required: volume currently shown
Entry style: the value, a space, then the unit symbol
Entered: 9797718.3509 m³
